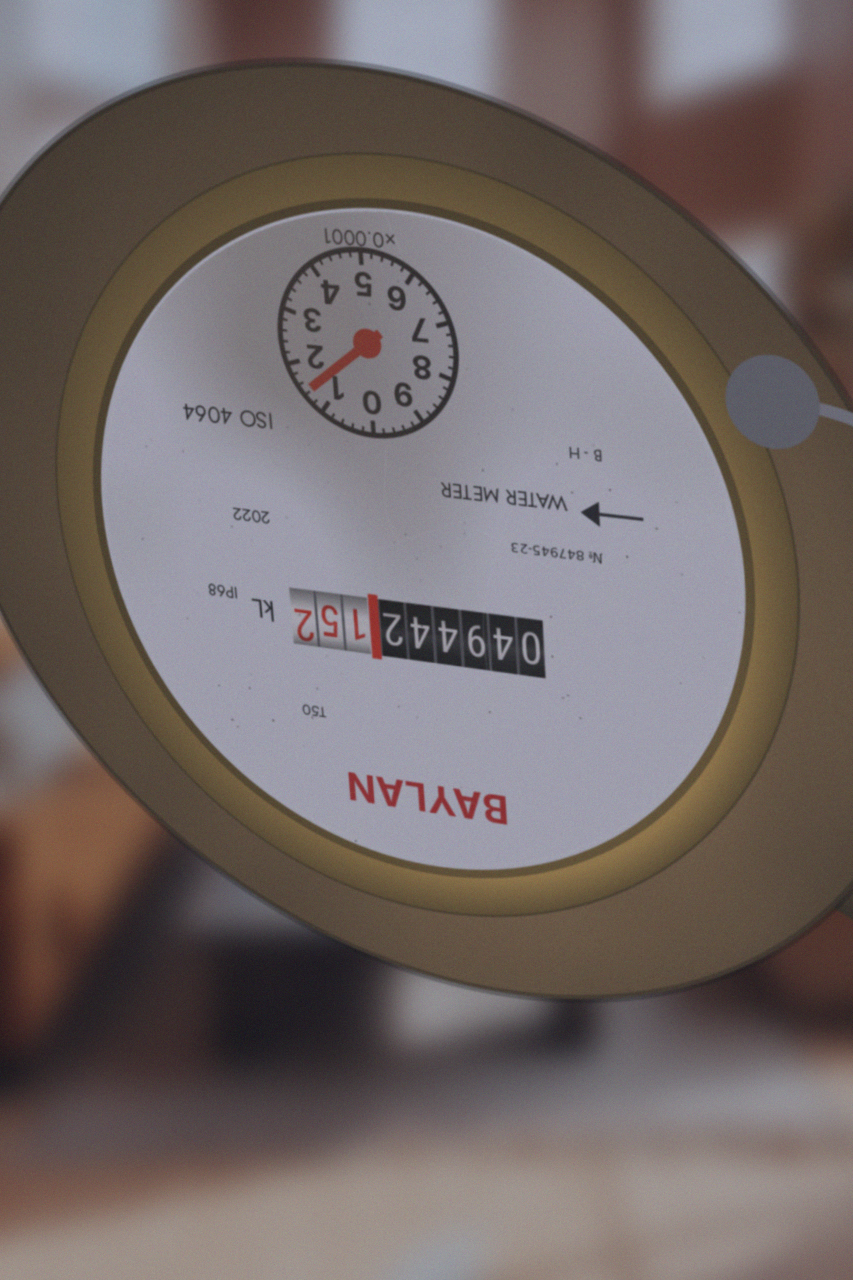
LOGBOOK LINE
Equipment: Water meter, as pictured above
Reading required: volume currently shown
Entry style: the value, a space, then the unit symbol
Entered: 49442.1521 kL
